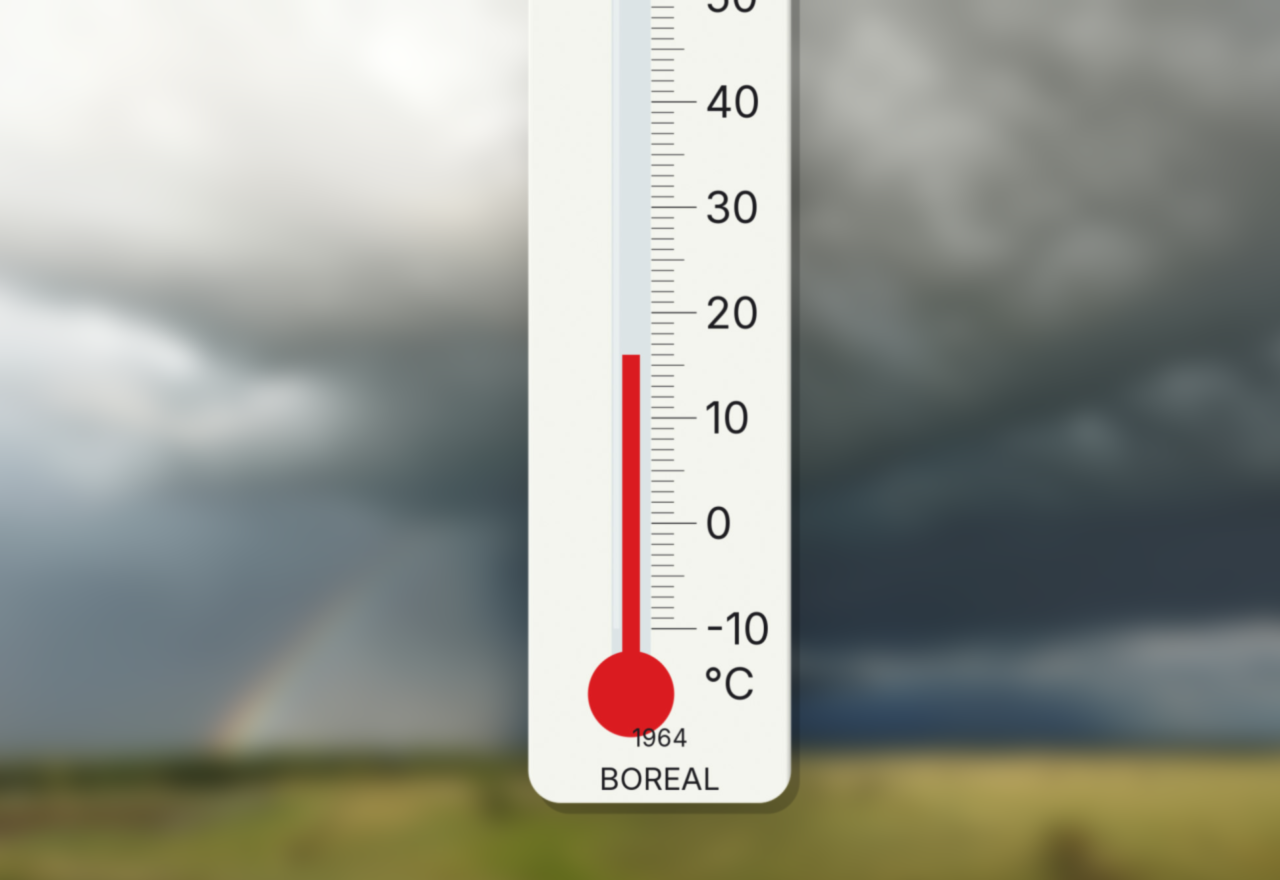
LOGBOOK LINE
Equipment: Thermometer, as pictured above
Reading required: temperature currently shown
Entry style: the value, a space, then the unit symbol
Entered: 16 °C
